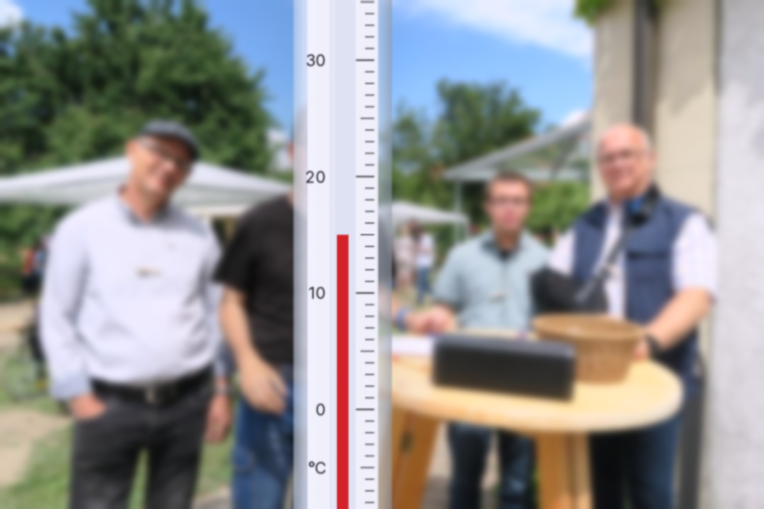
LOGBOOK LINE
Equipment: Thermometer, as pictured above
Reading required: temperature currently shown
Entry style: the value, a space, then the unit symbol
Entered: 15 °C
